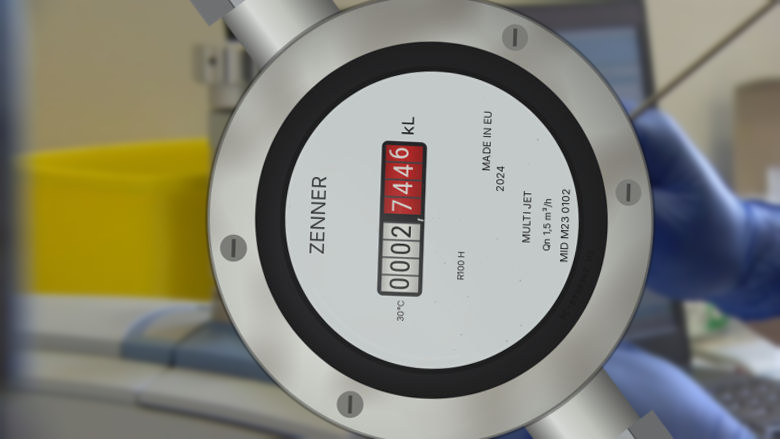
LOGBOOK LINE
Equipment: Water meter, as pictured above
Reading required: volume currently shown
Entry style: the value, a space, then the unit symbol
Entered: 2.7446 kL
